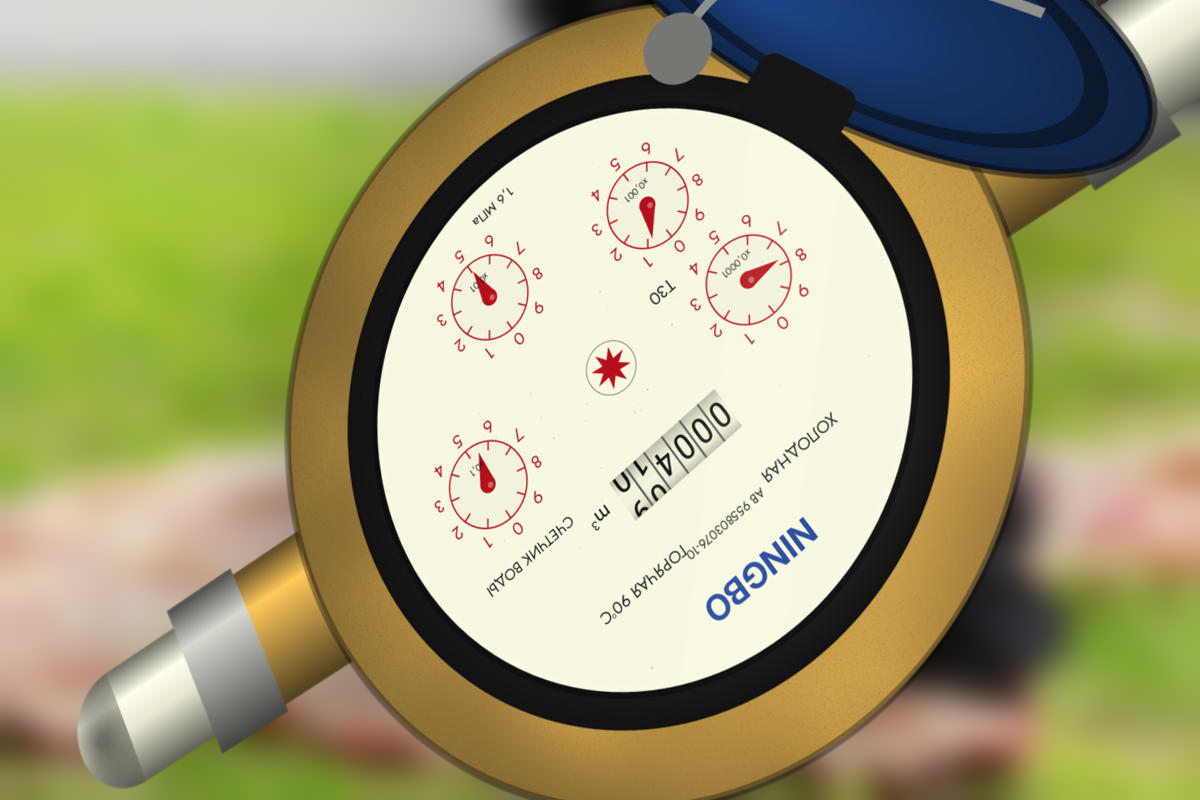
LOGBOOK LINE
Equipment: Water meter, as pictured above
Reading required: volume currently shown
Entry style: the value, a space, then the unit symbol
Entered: 409.5507 m³
